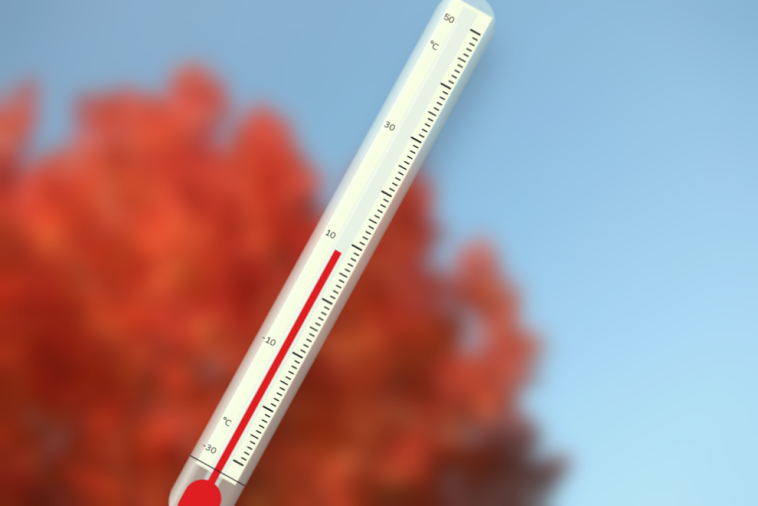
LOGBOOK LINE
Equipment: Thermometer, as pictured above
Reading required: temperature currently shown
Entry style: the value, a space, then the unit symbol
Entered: 8 °C
